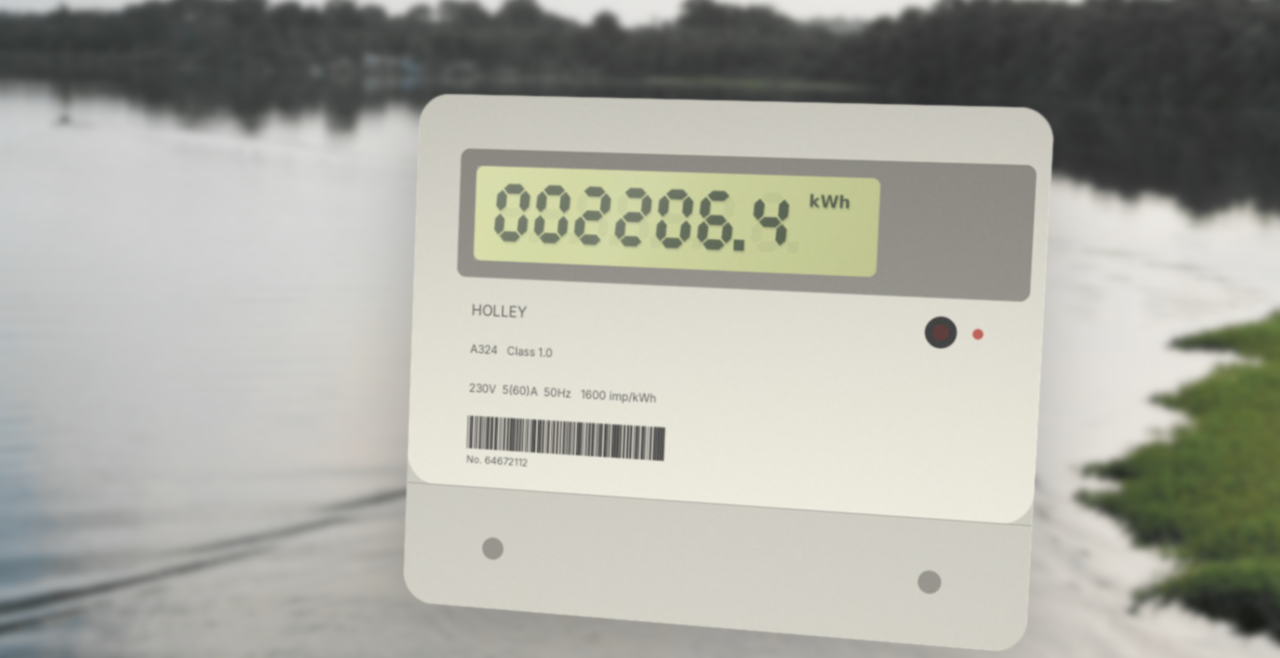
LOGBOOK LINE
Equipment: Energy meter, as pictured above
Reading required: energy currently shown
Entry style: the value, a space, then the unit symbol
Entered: 2206.4 kWh
